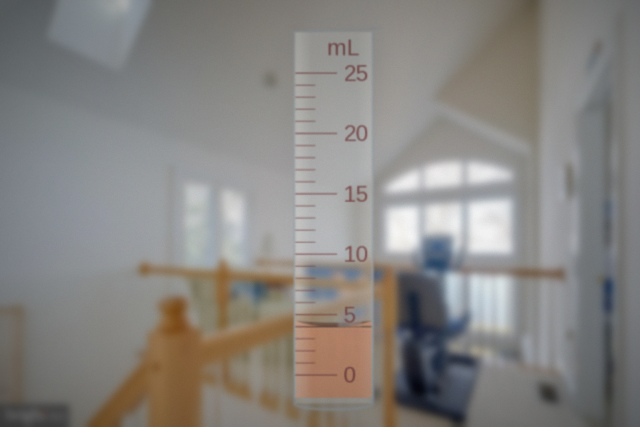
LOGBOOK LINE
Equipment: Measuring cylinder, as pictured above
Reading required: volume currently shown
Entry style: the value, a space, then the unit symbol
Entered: 4 mL
